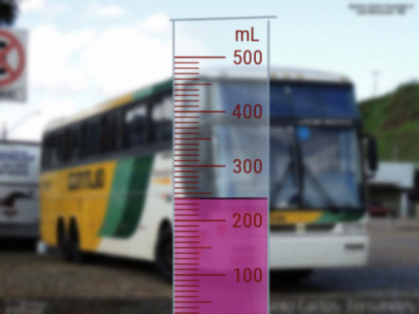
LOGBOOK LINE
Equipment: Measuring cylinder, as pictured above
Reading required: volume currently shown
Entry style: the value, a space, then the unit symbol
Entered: 240 mL
